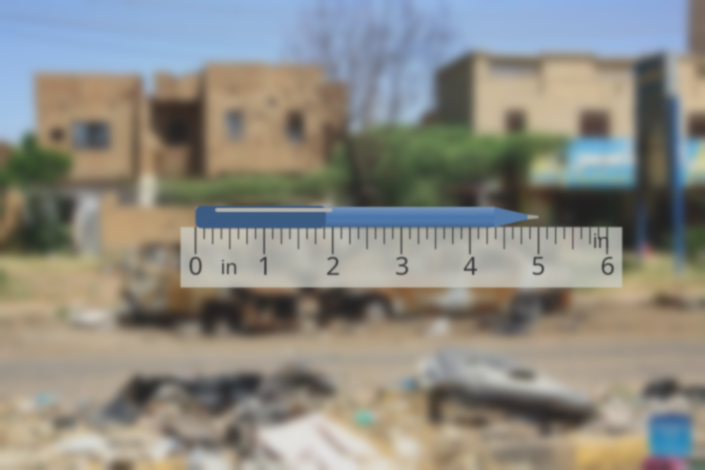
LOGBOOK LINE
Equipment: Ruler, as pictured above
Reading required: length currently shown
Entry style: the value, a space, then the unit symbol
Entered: 5 in
